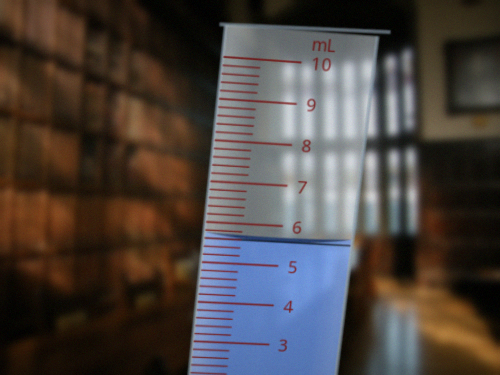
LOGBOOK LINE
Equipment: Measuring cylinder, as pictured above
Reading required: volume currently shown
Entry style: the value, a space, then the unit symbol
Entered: 5.6 mL
